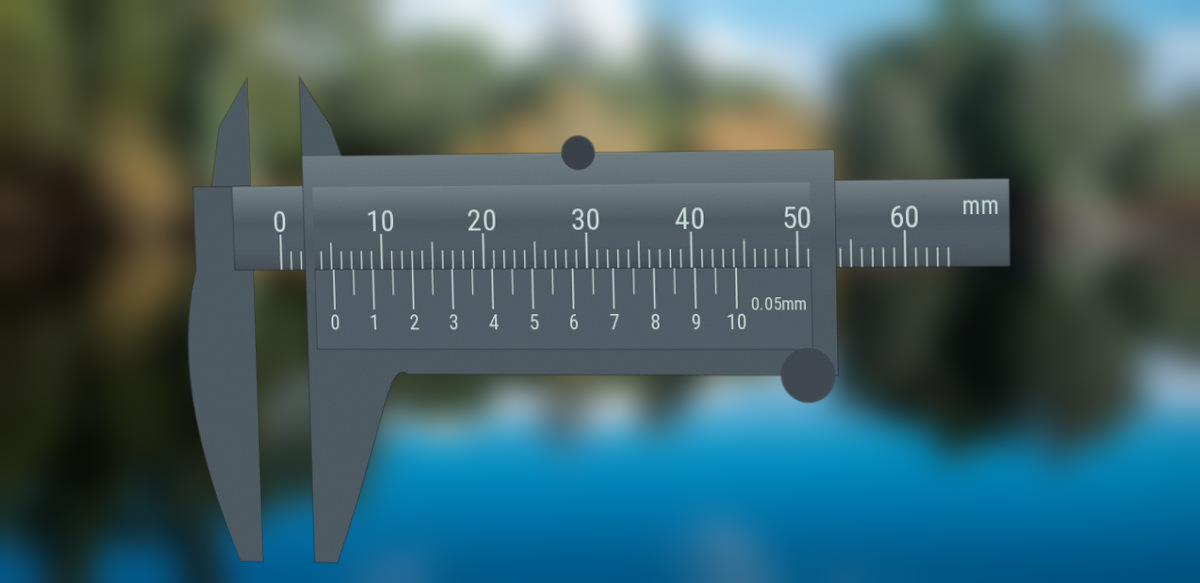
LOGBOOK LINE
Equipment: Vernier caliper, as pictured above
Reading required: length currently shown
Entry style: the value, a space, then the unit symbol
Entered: 5.2 mm
